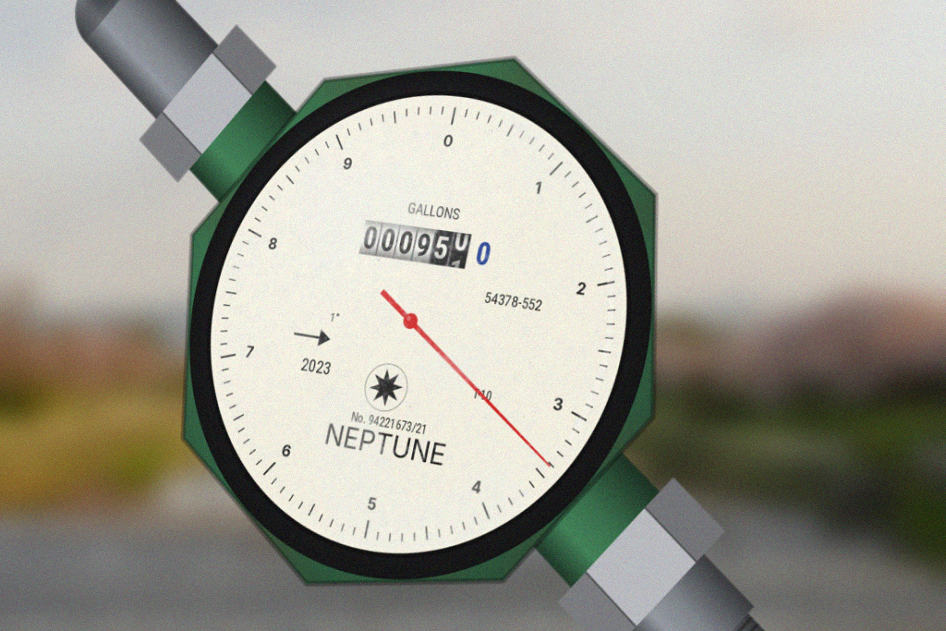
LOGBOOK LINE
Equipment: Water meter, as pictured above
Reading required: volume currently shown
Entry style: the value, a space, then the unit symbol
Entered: 9503.4 gal
